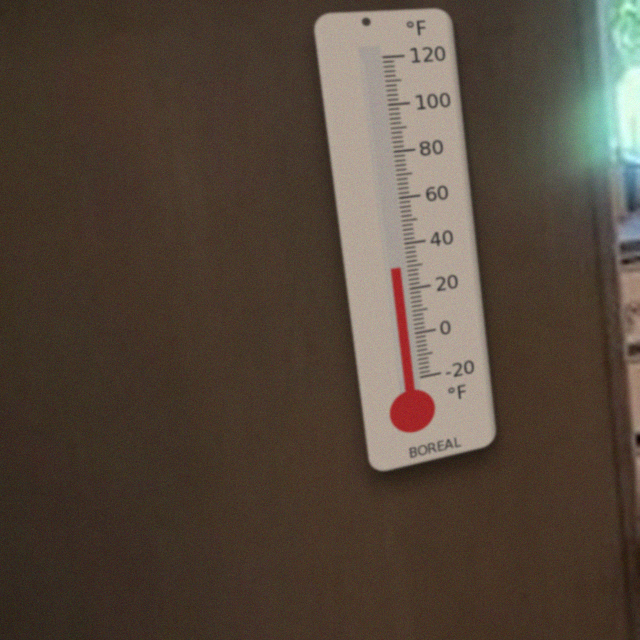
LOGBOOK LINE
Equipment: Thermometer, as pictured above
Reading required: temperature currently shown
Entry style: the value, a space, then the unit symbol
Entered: 30 °F
